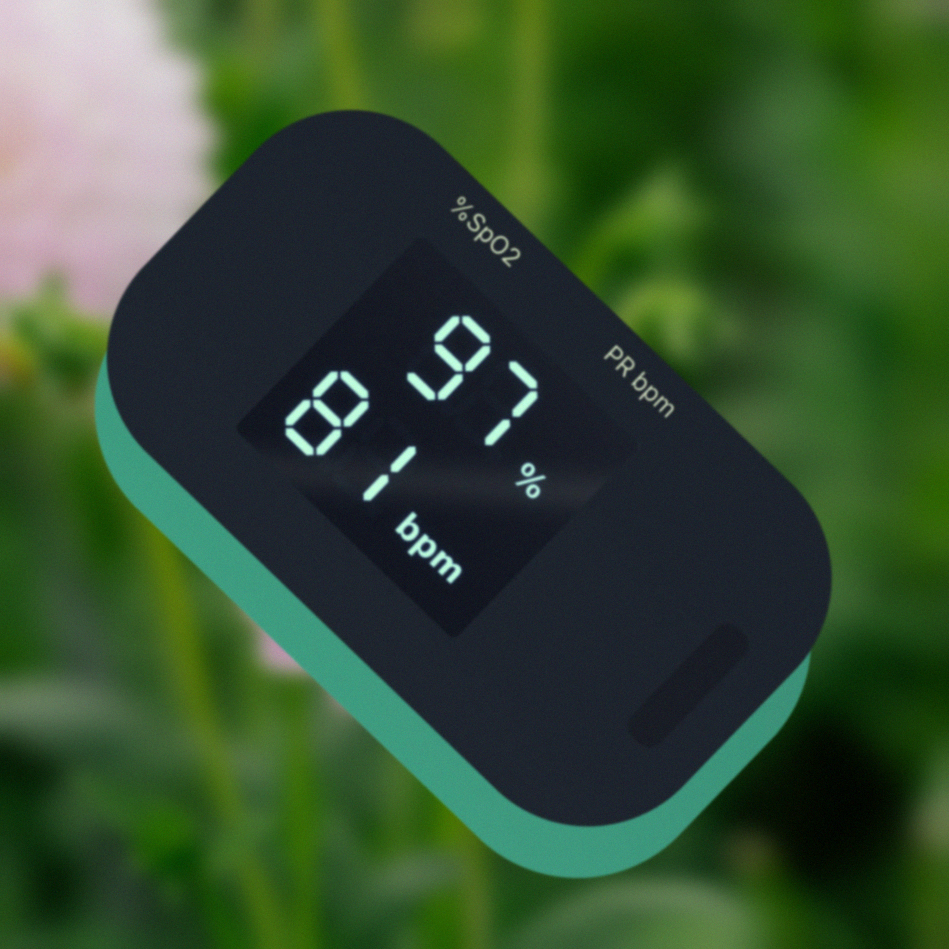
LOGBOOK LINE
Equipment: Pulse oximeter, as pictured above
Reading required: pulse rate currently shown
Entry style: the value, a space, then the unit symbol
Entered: 81 bpm
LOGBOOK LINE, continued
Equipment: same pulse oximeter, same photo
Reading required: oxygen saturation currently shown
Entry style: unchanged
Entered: 97 %
